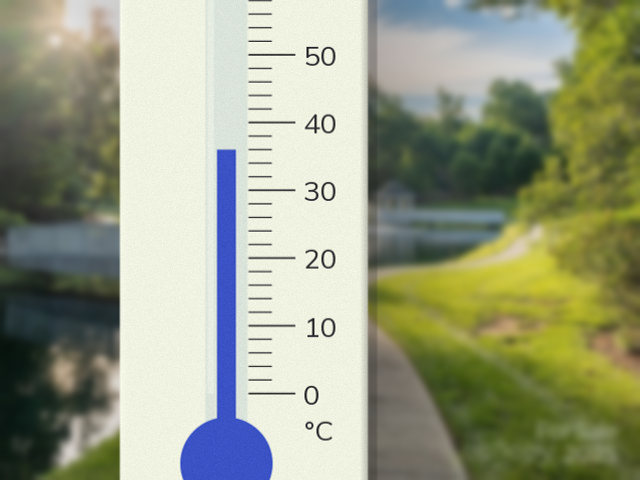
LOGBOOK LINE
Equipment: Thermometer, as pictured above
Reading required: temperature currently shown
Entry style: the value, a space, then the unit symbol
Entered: 36 °C
